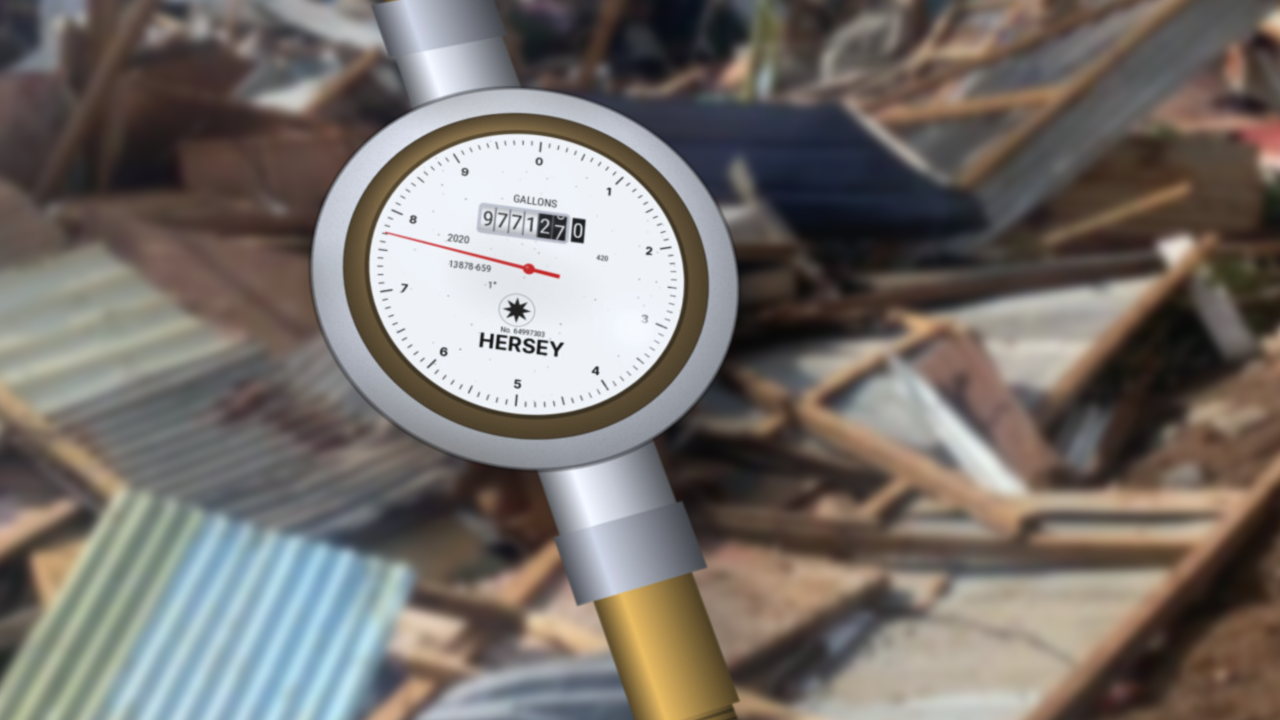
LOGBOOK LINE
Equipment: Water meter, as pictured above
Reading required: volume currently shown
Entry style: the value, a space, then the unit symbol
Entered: 9771267.7 gal
